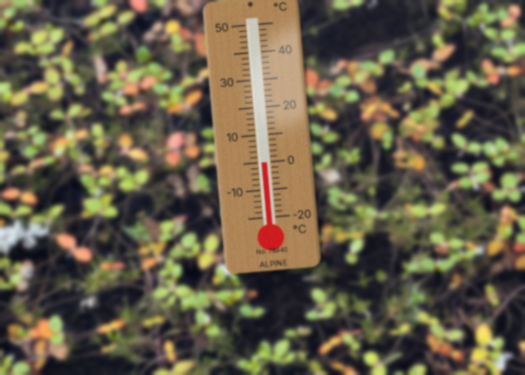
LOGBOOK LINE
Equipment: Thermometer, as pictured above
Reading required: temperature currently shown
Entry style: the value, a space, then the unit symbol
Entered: 0 °C
